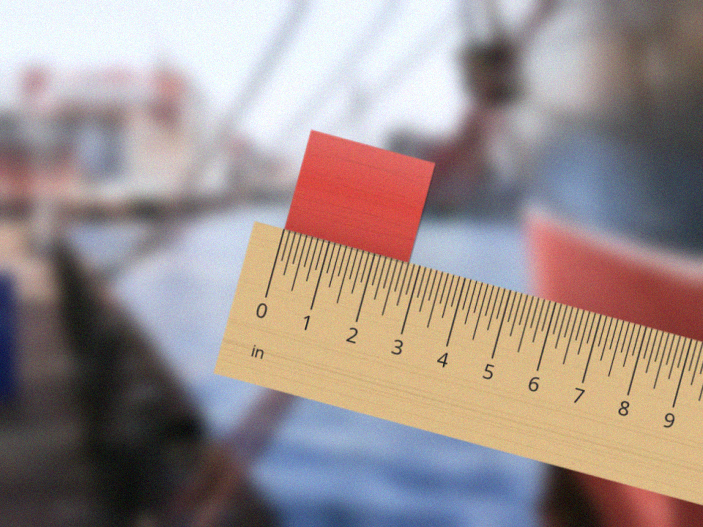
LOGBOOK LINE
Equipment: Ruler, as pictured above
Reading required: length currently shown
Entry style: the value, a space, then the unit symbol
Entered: 2.75 in
